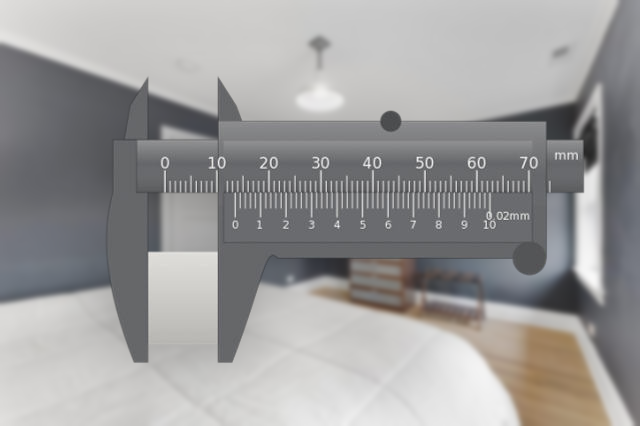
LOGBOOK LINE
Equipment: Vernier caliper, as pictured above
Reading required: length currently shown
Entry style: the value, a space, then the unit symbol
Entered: 13.5 mm
